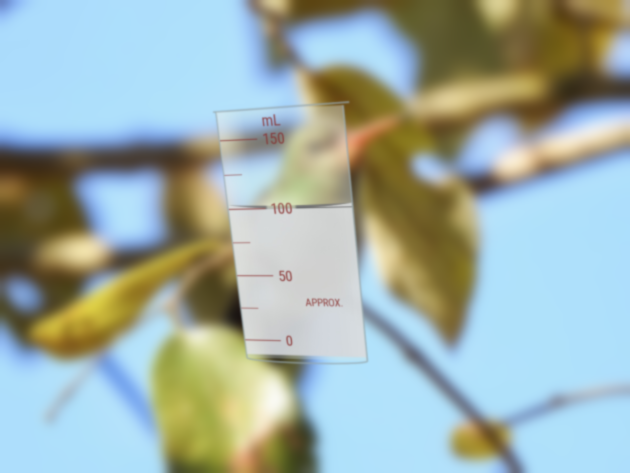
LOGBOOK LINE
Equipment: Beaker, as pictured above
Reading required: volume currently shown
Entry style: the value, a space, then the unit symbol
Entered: 100 mL
